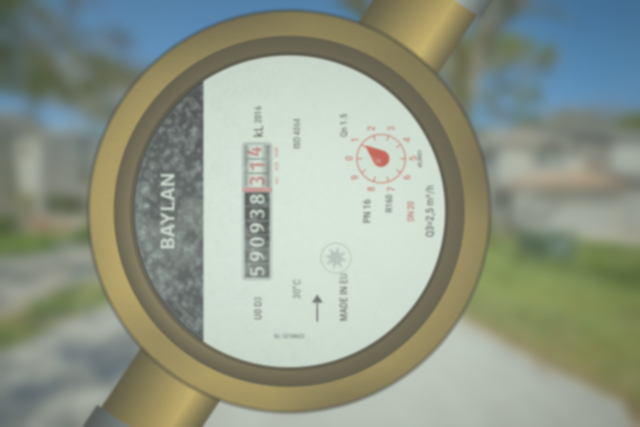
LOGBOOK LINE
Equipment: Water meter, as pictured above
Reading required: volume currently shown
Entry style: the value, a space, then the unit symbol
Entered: 590938.3141 kL
